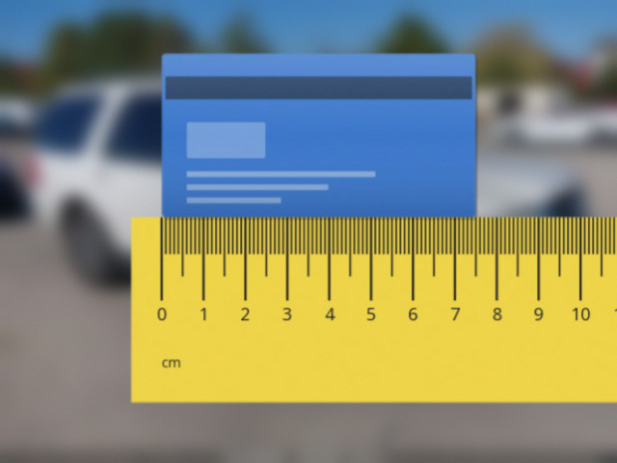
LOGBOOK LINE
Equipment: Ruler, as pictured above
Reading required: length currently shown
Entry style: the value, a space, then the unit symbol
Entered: 7.5 cm
